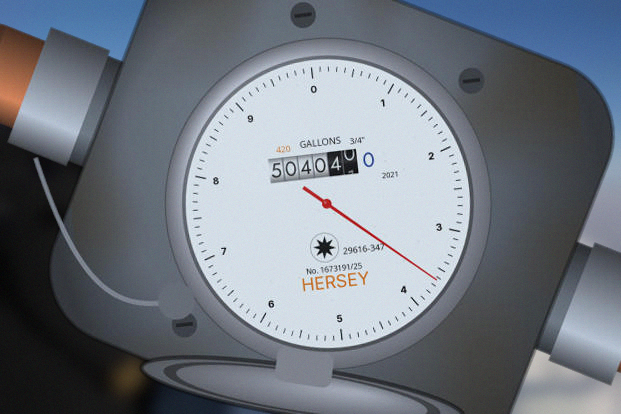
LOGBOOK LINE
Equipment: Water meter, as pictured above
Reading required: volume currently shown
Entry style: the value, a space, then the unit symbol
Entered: 5040403.6 gal
